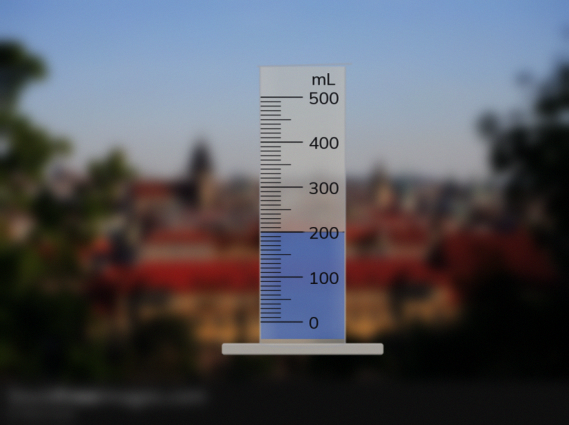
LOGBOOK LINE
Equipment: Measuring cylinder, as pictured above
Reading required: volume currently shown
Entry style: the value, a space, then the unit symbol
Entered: 200 mL
